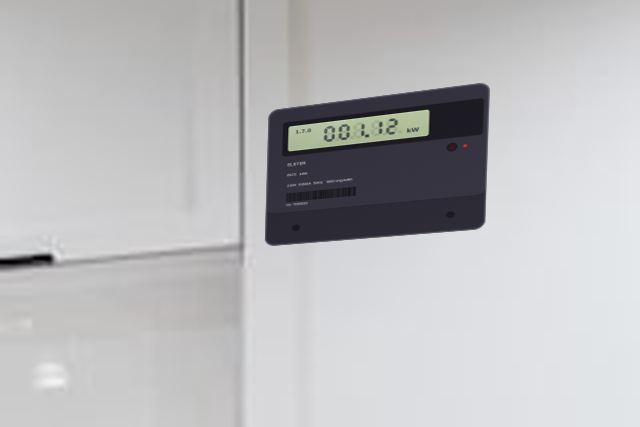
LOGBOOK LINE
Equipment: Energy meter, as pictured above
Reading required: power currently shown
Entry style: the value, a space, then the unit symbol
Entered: 1.12 kW
